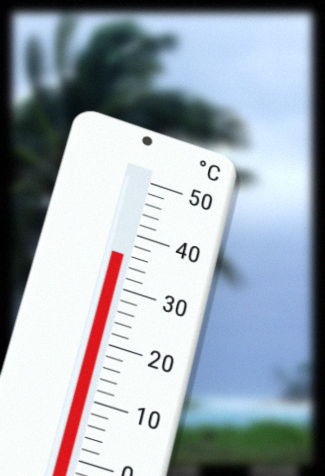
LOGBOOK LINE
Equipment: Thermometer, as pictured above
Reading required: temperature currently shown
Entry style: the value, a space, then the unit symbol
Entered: 36 °C
